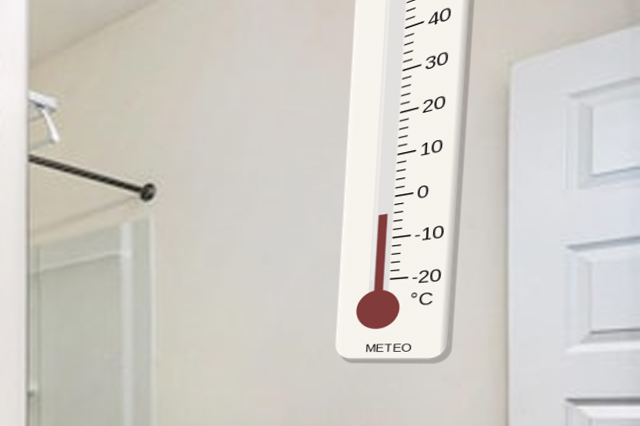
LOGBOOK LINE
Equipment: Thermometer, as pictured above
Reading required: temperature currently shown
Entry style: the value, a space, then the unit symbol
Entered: -4 °C
